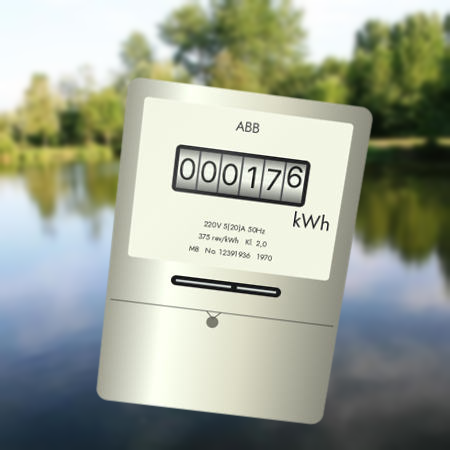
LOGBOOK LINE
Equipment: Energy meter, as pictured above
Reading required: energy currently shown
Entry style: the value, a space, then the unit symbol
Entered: 176 kWh
